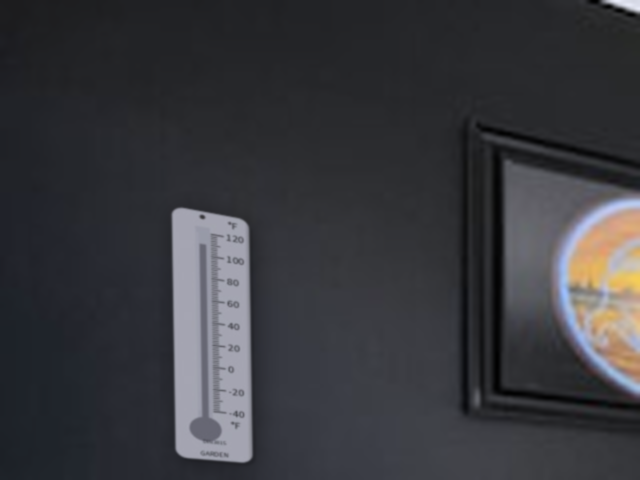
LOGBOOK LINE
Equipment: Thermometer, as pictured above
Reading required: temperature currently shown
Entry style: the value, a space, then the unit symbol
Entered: 110 °F
